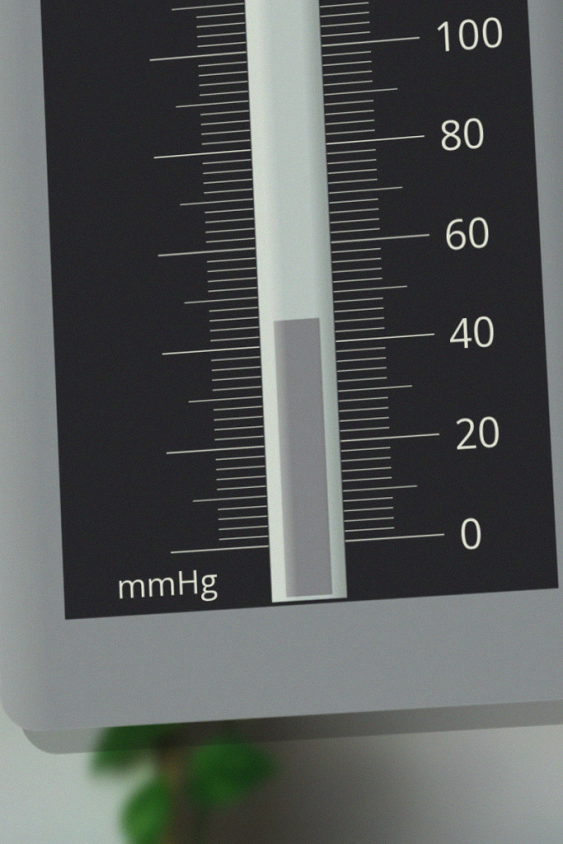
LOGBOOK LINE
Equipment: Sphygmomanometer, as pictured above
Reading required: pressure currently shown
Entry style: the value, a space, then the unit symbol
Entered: 45 mmHg
